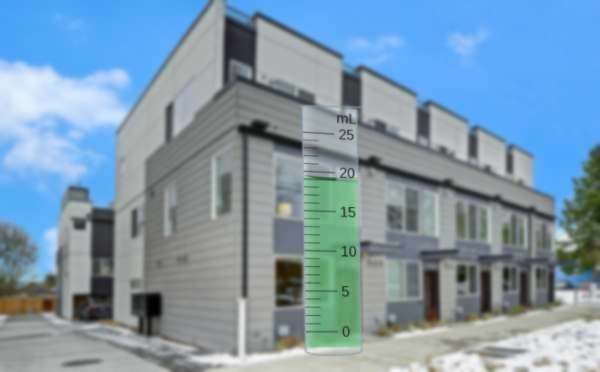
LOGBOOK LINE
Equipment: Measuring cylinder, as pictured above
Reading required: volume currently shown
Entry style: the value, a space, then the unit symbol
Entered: 19 mL
